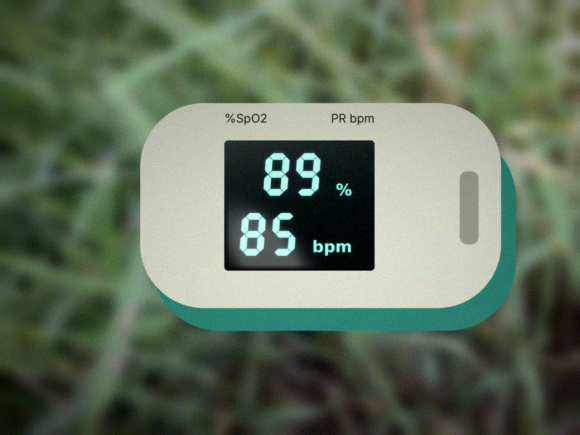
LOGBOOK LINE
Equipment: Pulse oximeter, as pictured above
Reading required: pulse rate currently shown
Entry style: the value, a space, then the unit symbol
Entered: 85 bpm
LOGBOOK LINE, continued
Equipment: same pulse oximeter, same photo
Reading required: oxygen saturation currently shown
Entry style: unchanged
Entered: 89 %
